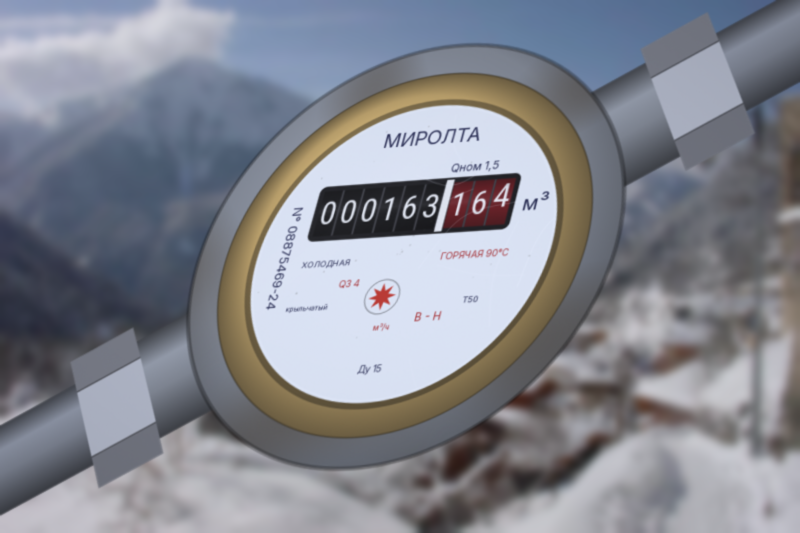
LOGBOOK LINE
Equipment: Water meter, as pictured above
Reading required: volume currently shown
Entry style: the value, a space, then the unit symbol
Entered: 163.164 m³
